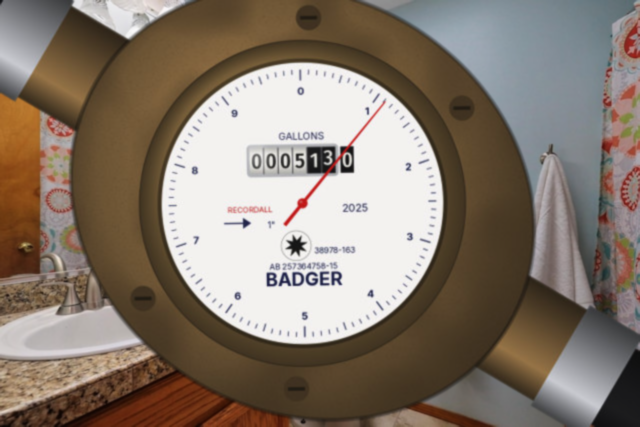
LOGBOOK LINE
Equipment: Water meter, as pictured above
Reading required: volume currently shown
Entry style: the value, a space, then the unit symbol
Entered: 5131.1 gal
